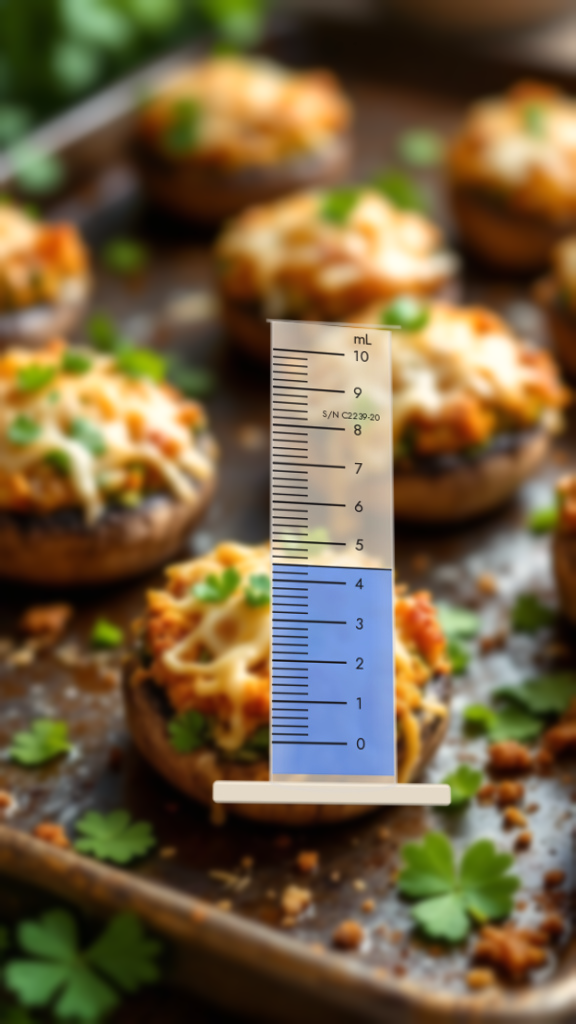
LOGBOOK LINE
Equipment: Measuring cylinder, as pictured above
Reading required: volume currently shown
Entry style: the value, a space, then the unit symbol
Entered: 4.4 mL
